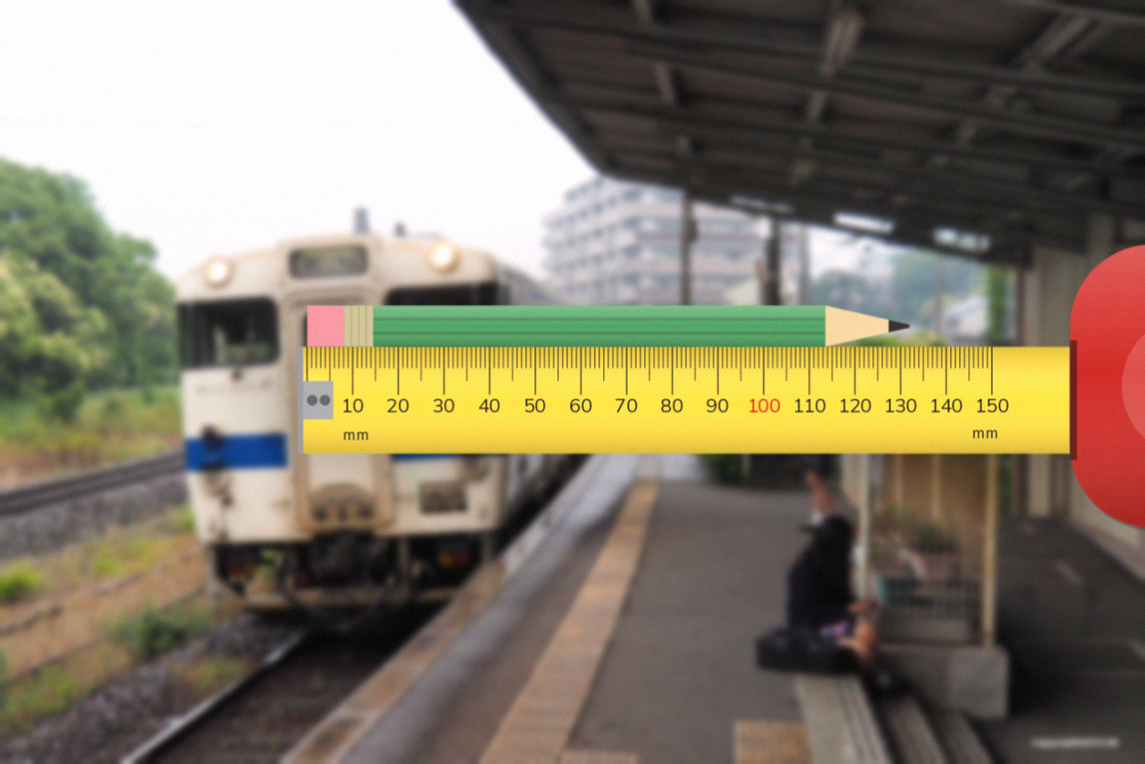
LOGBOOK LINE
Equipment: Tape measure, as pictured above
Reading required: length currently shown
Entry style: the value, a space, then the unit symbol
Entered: 132 mm
